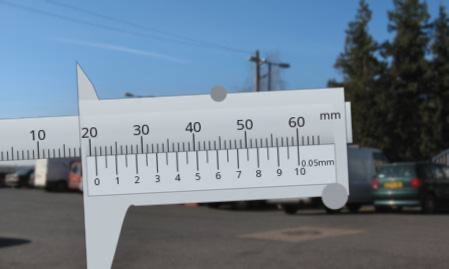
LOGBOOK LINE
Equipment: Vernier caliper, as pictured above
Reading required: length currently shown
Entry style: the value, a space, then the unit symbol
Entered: 21.0 mm
